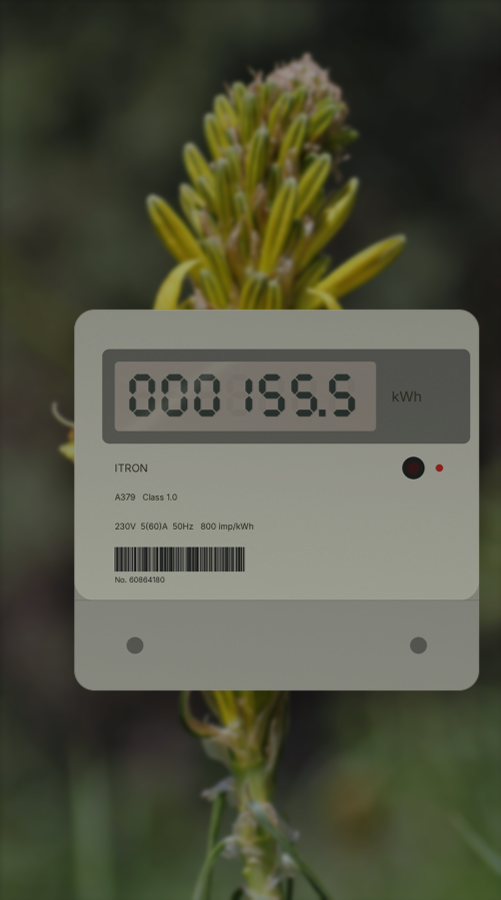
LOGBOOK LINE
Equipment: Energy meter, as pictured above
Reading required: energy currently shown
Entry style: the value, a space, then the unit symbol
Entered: 155.5 kWh
